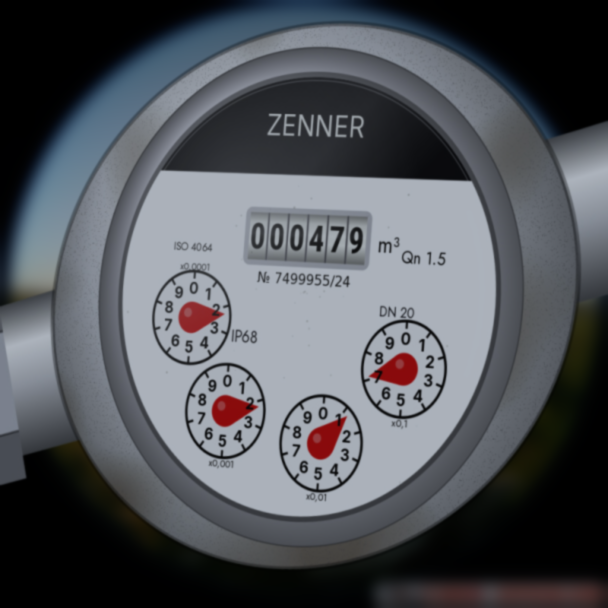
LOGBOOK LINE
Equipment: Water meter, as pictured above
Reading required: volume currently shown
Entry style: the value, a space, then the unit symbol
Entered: 479.7122 m³
